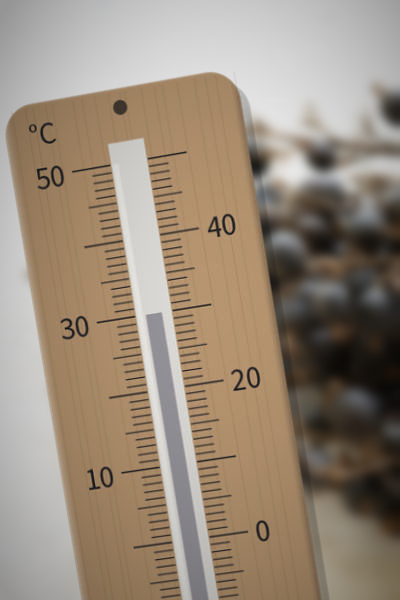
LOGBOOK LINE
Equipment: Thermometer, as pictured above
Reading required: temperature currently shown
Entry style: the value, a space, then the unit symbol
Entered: 30 °C
